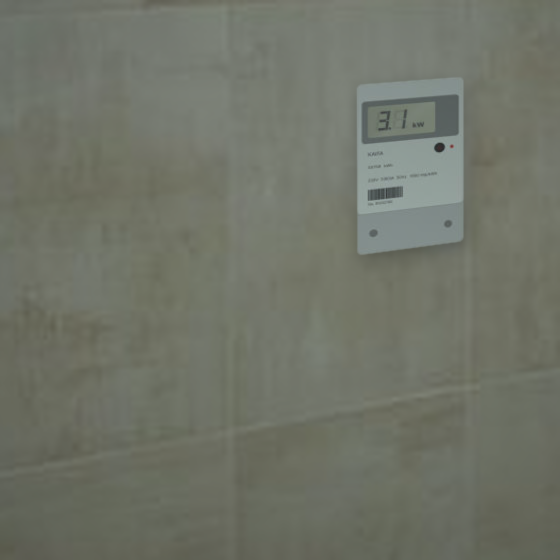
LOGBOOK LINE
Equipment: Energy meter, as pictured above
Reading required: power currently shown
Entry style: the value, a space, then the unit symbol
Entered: 3.1 kW
